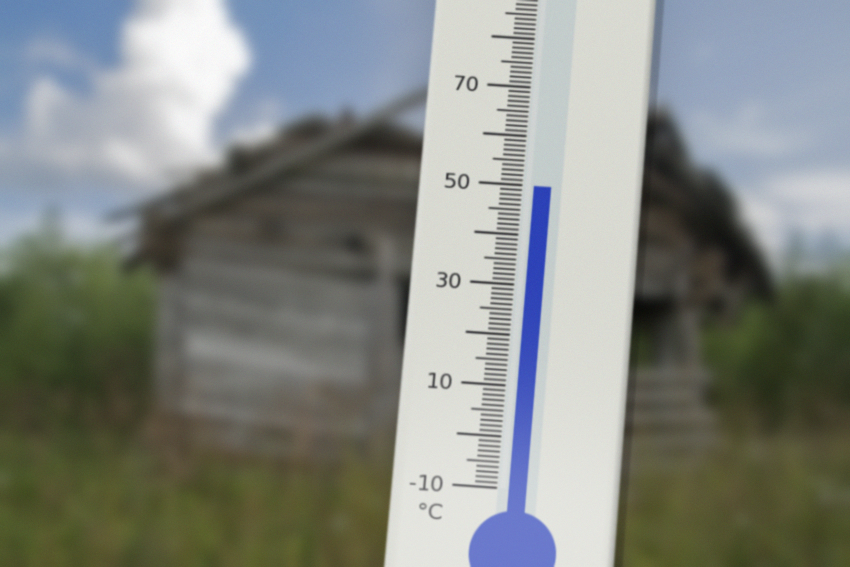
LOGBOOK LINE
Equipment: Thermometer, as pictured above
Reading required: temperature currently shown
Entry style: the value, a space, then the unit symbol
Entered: 50 °C
